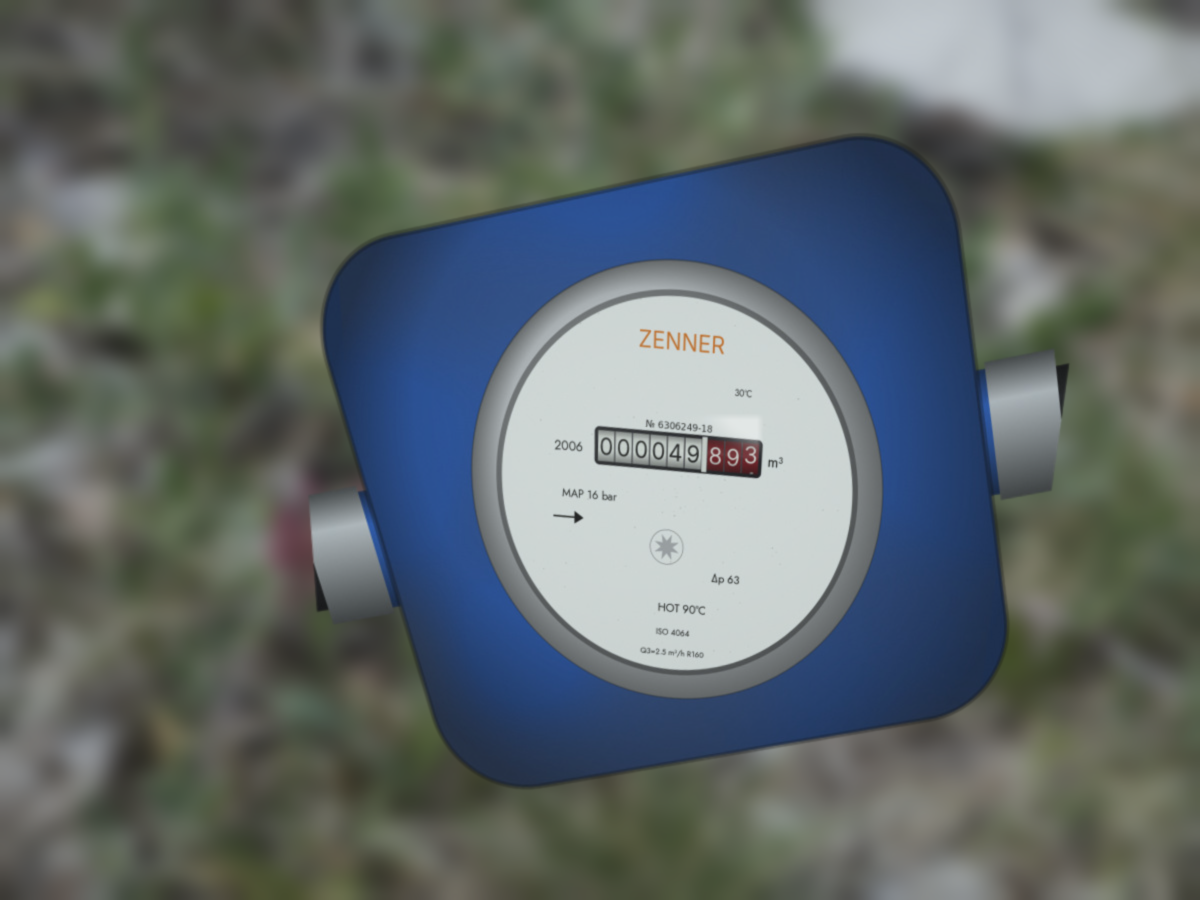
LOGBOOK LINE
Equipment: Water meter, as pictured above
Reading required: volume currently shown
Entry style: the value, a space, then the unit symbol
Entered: 49.893 m³
